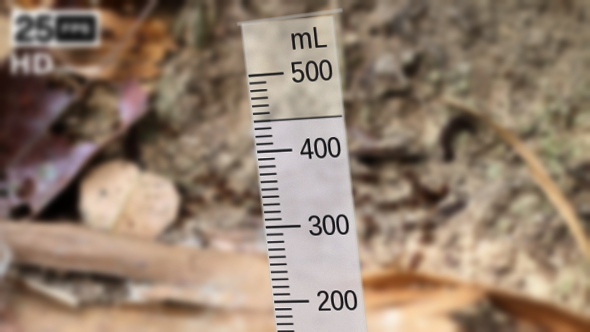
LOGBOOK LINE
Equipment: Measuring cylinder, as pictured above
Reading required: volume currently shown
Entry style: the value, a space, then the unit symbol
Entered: 440 mL
